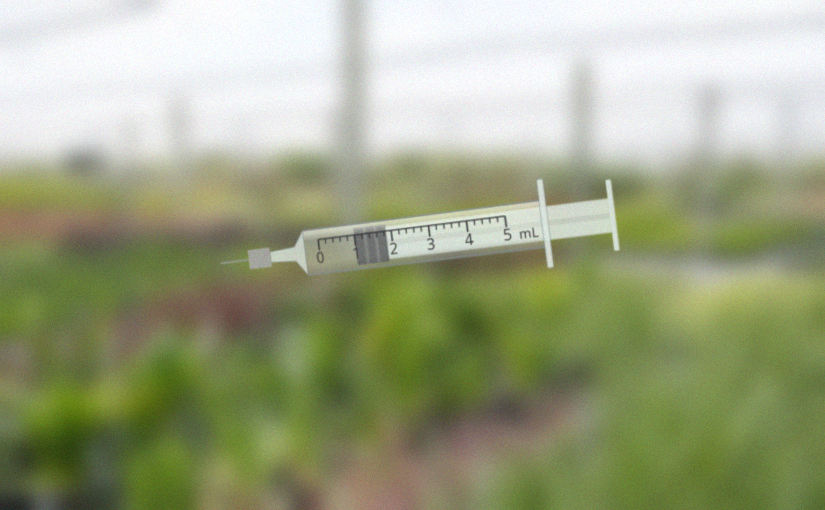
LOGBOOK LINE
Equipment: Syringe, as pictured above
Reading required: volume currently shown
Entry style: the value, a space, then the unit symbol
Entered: 1 mL
